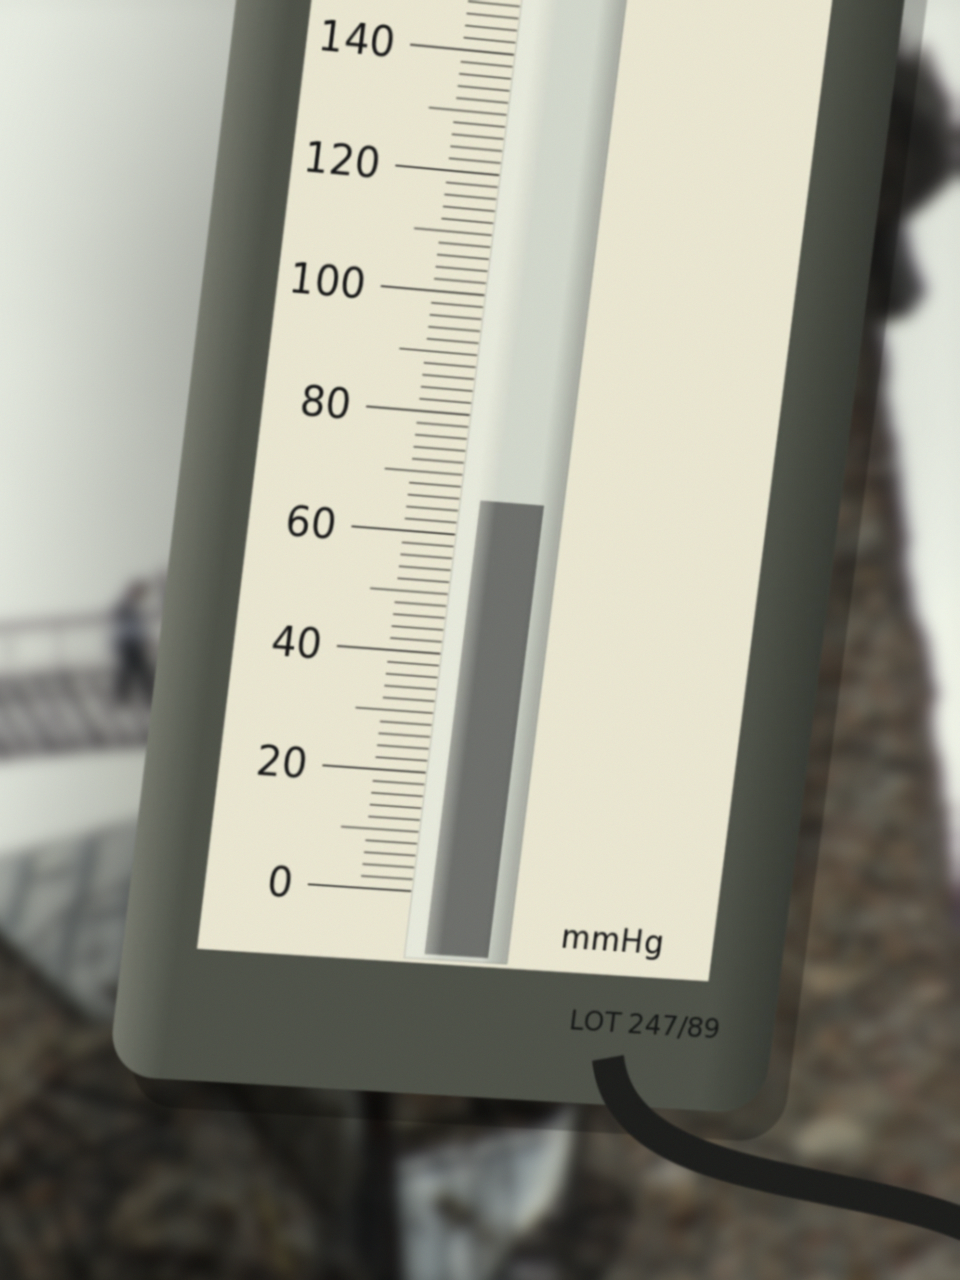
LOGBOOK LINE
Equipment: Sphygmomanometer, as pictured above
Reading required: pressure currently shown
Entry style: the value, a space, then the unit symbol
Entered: 66 mmHg
